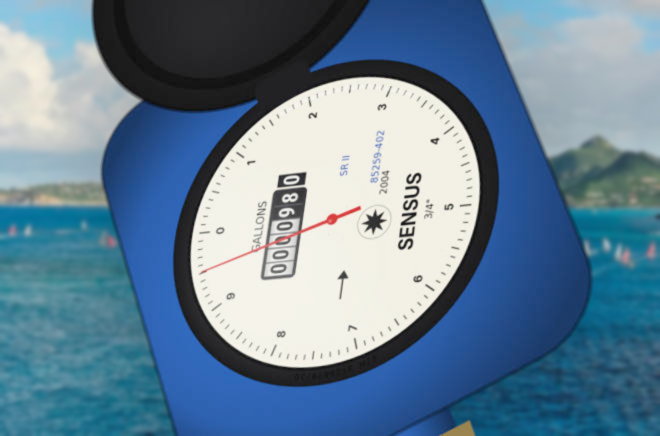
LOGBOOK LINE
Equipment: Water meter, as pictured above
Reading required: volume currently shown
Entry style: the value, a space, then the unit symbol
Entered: 979.5 gal
